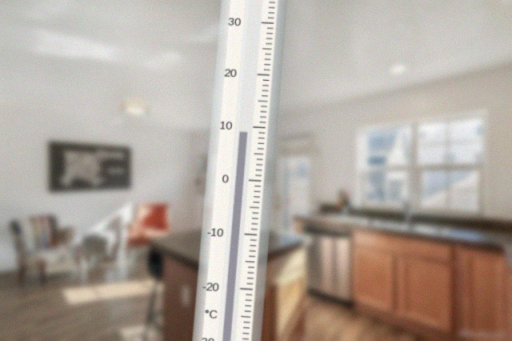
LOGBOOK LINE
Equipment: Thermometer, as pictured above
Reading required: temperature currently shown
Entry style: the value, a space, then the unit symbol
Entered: 9 °C
